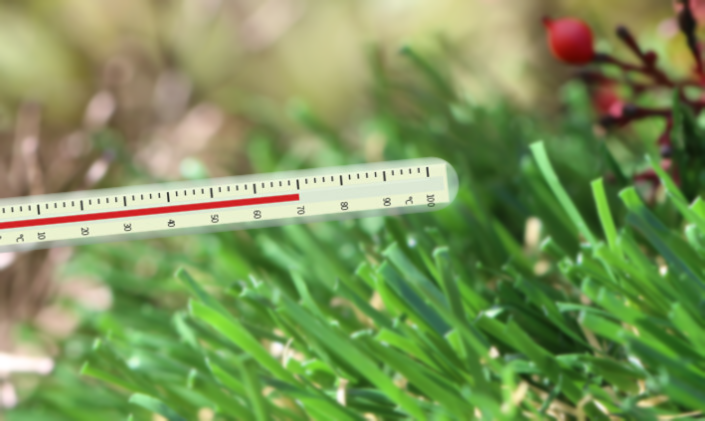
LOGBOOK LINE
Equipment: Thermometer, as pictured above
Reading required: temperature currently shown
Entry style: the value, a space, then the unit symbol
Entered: 70 °C
